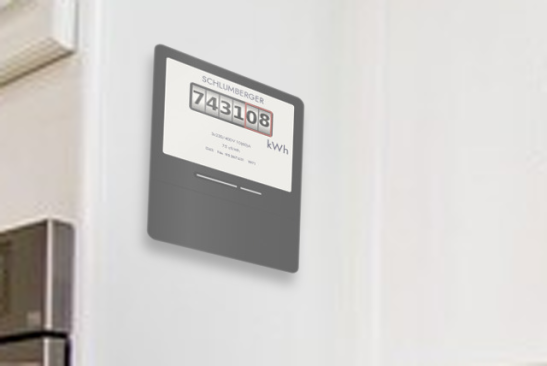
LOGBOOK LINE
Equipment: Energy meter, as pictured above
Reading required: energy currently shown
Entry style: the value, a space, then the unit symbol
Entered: 7431.08 kWh
